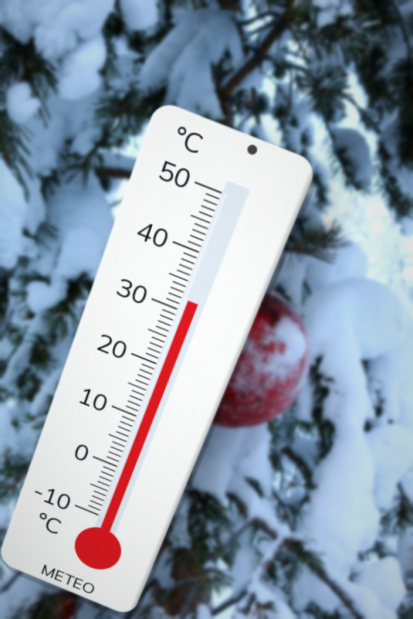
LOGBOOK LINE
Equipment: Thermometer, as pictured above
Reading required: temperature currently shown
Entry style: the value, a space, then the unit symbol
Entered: 32 °C
